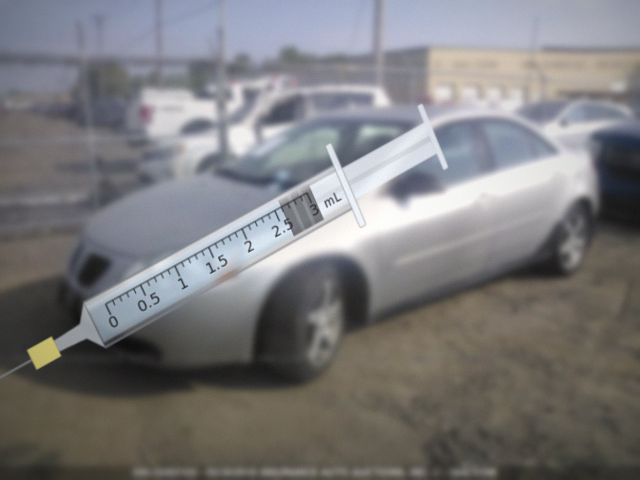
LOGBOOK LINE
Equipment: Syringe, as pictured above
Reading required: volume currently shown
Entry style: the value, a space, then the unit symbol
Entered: 2.6 mL
